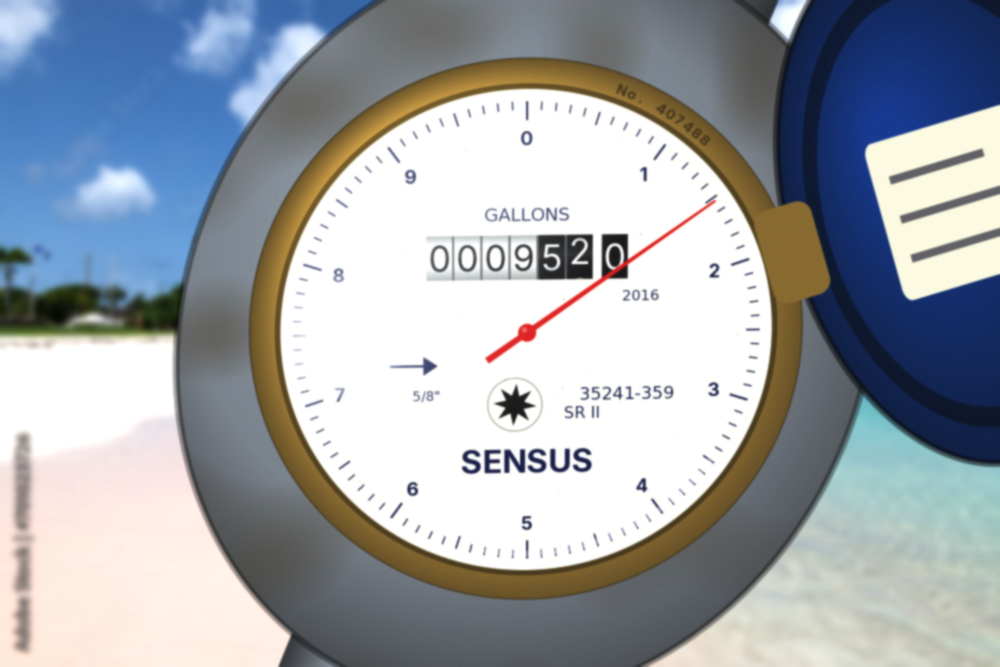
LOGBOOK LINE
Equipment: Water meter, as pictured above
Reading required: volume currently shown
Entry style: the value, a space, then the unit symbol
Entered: 9521.5 gal
